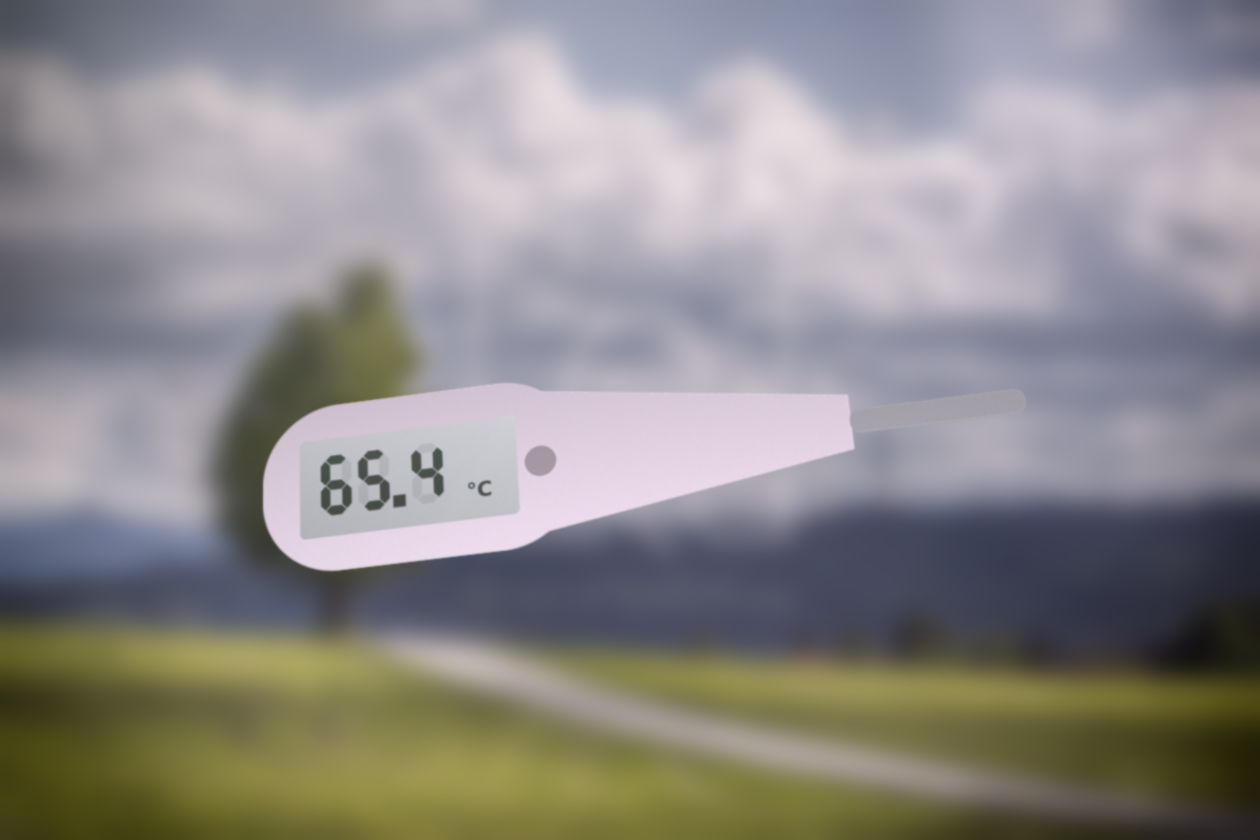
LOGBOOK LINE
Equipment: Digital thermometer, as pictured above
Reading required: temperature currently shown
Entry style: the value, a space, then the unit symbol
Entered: 65.4 °C
